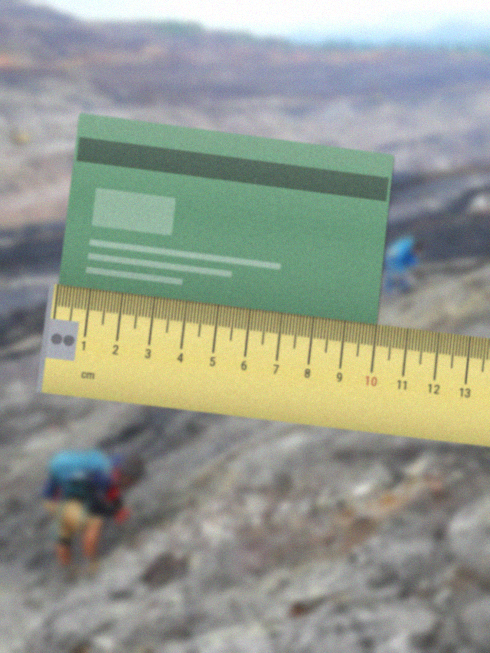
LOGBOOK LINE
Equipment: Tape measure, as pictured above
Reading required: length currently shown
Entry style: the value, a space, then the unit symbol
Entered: 10 cm
